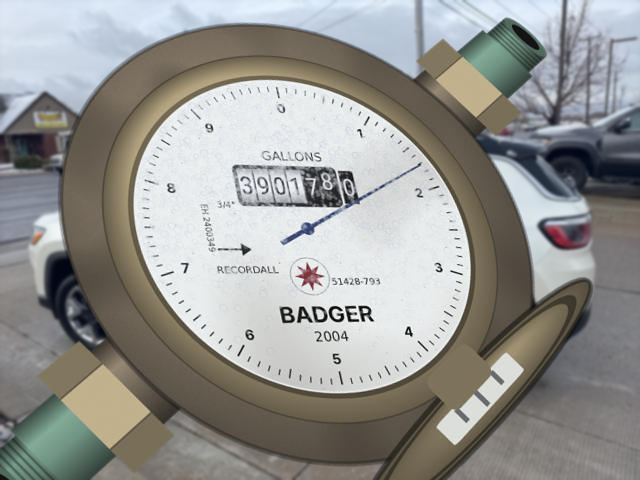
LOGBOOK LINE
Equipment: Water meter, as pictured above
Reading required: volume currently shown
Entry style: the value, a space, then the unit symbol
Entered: 3901781.7 gal
